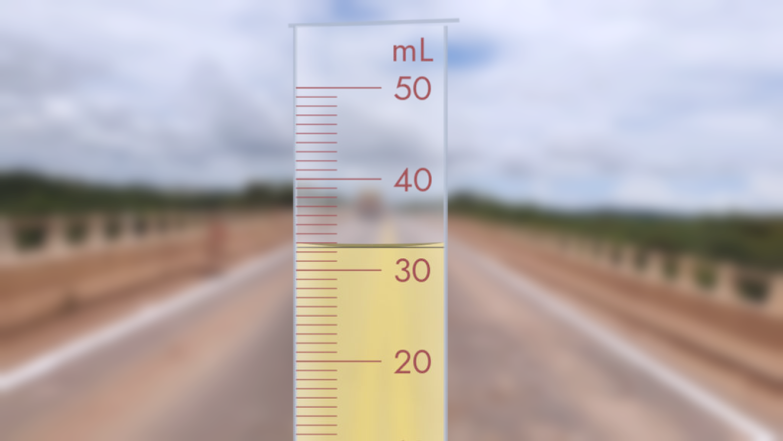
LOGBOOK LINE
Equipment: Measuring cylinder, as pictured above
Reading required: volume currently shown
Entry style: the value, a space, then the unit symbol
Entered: 32.5 mL
